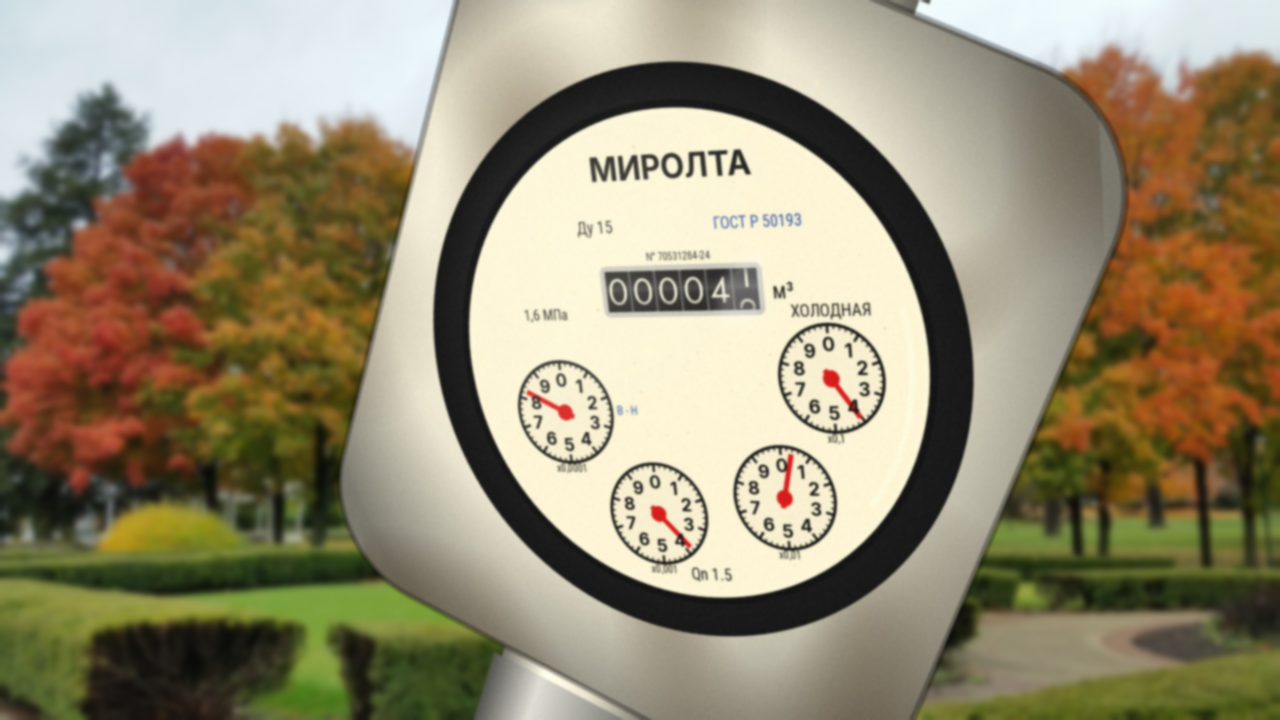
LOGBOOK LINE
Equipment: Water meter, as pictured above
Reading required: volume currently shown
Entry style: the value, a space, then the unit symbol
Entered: 41.4038 m³
